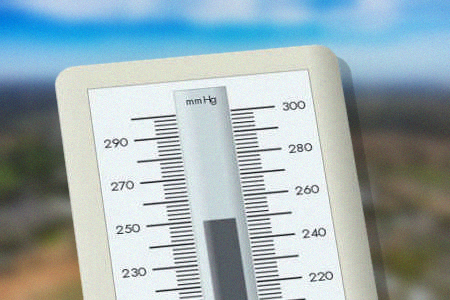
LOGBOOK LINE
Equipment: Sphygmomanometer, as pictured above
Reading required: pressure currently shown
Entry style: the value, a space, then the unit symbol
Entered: 250 mmHg
